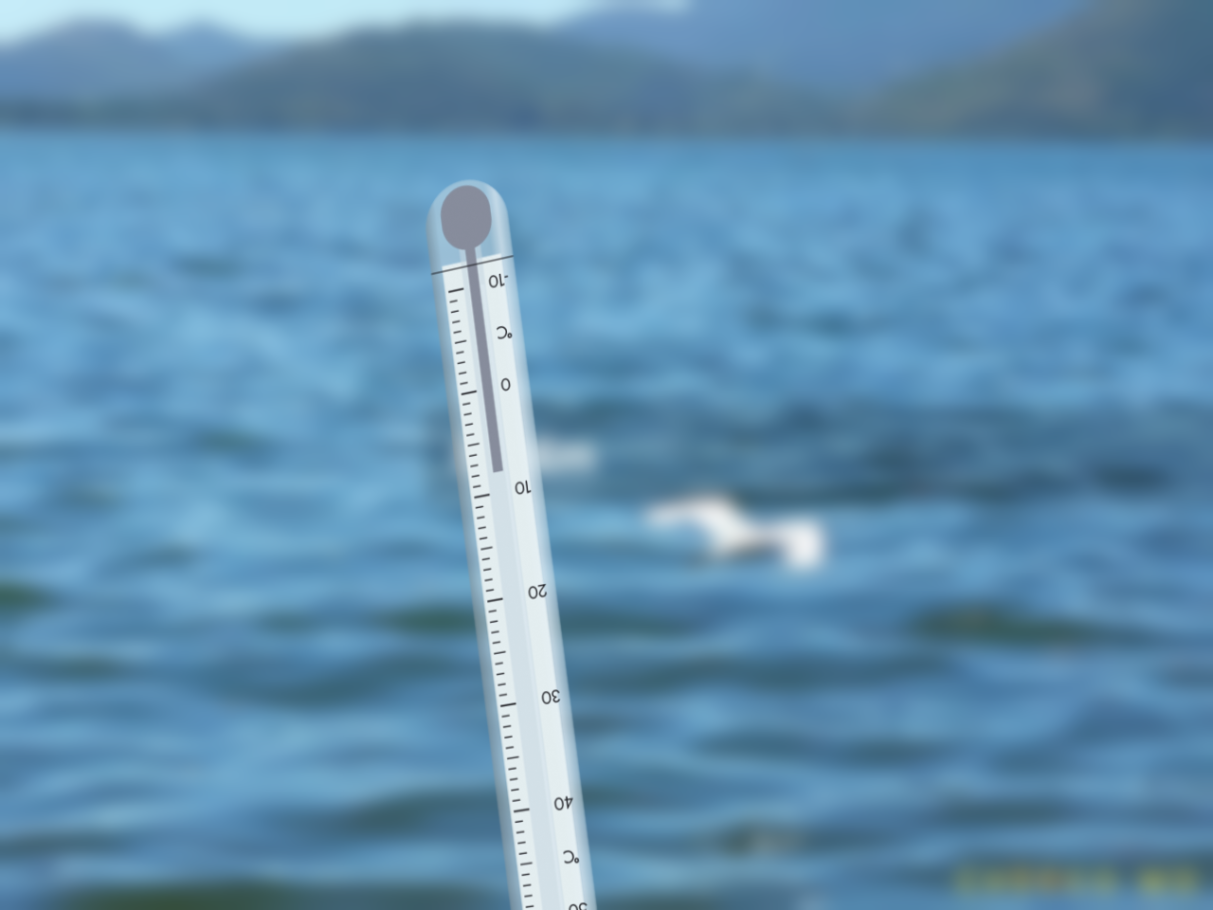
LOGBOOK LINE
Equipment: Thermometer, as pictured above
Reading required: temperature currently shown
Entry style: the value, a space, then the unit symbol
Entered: 8 °C
